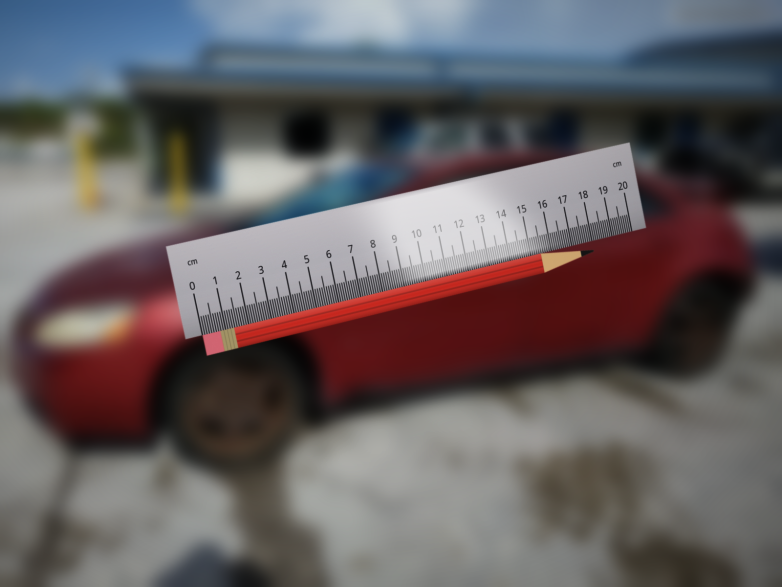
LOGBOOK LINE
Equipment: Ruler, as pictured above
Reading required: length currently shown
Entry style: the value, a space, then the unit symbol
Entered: 18 cm
